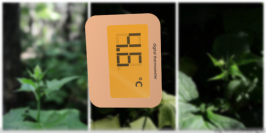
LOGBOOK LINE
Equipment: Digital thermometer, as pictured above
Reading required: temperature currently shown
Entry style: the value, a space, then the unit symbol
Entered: 4.6 °C
